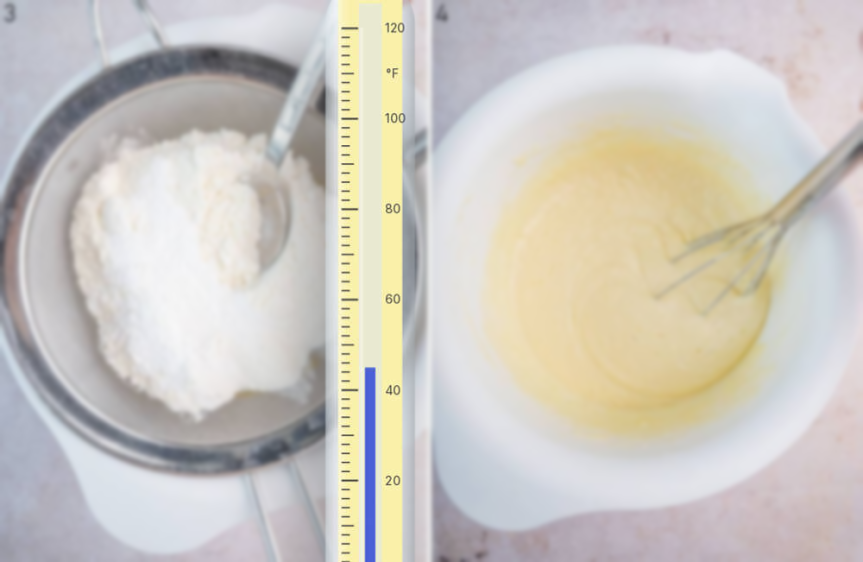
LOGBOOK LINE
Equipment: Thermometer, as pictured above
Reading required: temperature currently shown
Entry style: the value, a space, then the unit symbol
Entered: 45 °F
